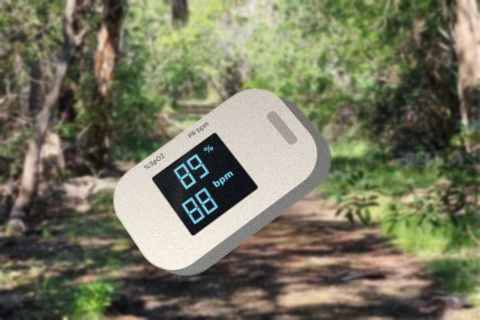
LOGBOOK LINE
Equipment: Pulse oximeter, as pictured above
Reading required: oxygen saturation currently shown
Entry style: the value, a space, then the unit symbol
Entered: 89 %
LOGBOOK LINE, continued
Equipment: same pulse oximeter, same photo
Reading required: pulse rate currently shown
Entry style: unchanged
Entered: 88 bpm
